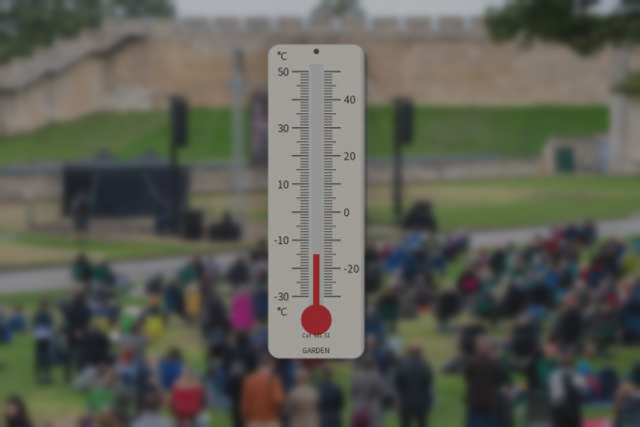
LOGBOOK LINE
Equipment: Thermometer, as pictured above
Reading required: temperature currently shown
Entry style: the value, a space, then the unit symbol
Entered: -15 °C
